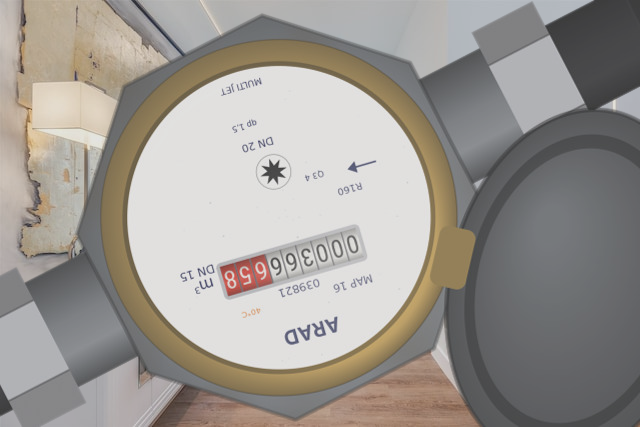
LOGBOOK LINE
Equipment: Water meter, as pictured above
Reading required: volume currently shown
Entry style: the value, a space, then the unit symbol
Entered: 366.658 m³
